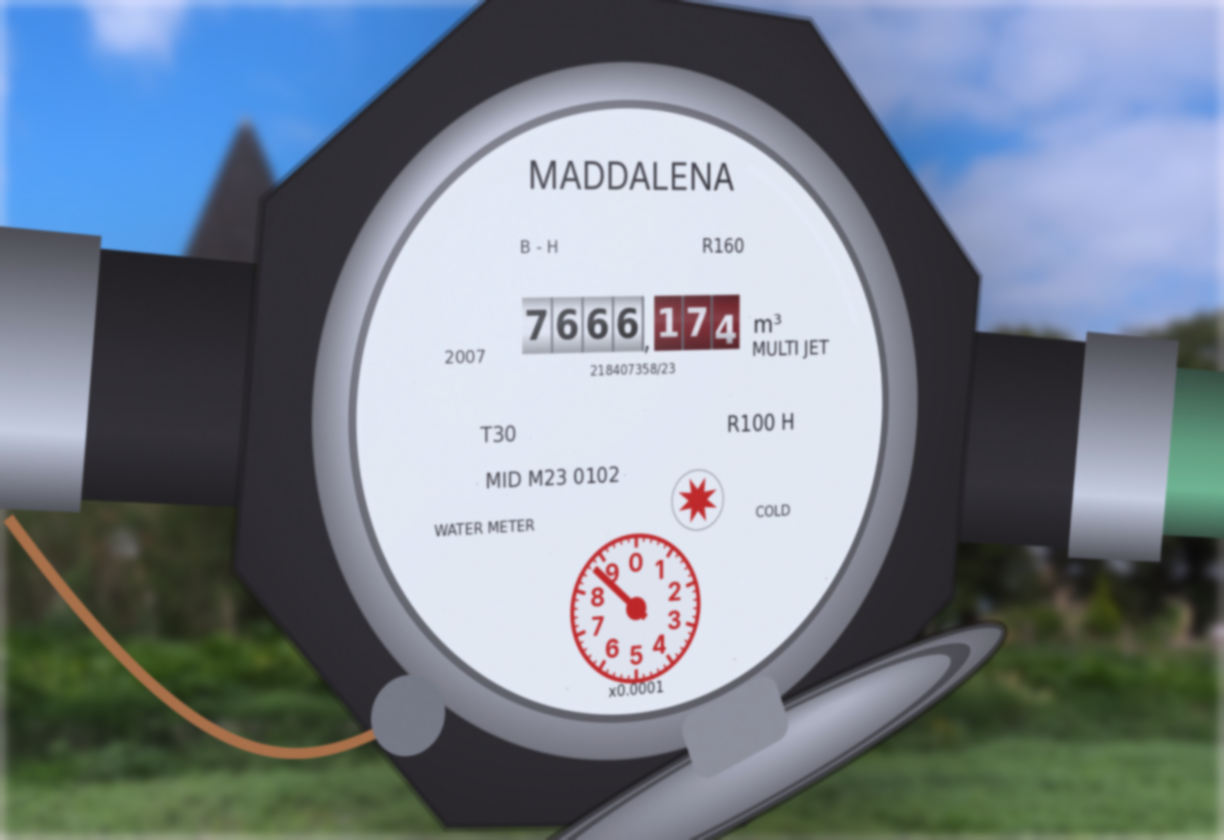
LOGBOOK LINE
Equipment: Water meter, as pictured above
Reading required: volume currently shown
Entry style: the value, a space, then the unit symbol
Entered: 7666.1738 m³
